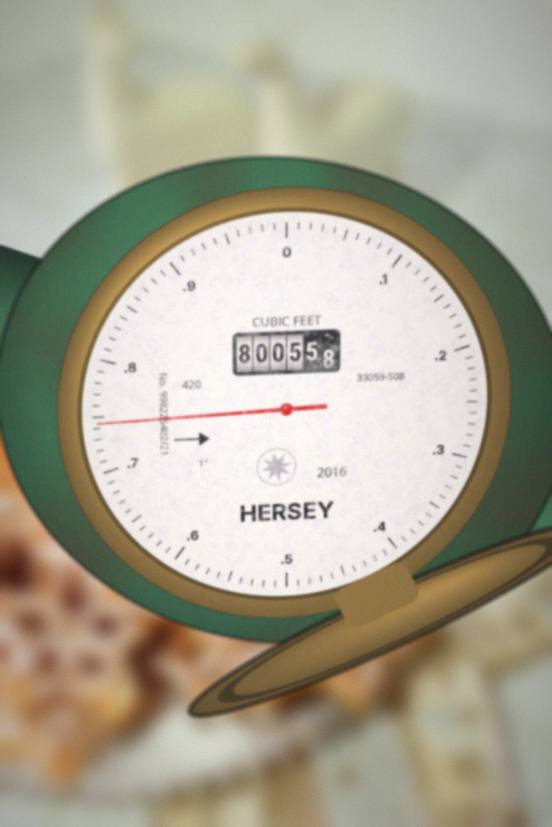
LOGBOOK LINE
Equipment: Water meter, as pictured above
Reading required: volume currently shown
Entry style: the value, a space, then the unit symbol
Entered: 800557.74 ft³
